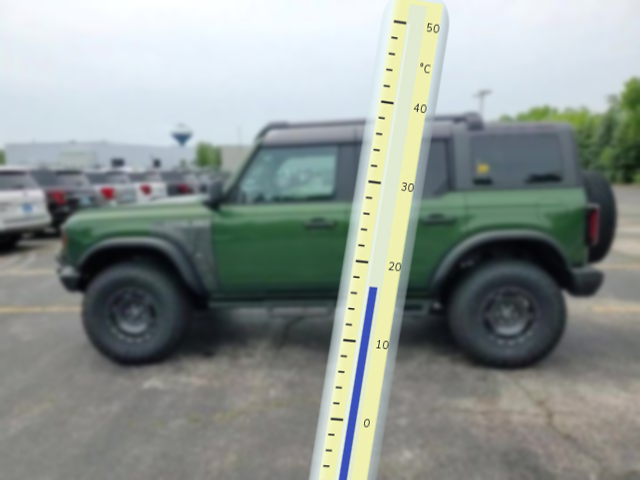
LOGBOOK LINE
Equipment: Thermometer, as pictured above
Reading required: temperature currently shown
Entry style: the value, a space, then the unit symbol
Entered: 17 °C
